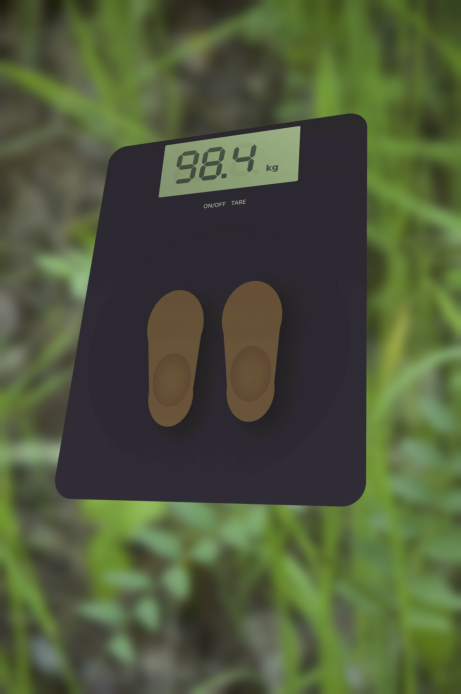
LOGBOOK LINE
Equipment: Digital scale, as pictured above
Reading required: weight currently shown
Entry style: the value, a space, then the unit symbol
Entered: 98.4 kg
